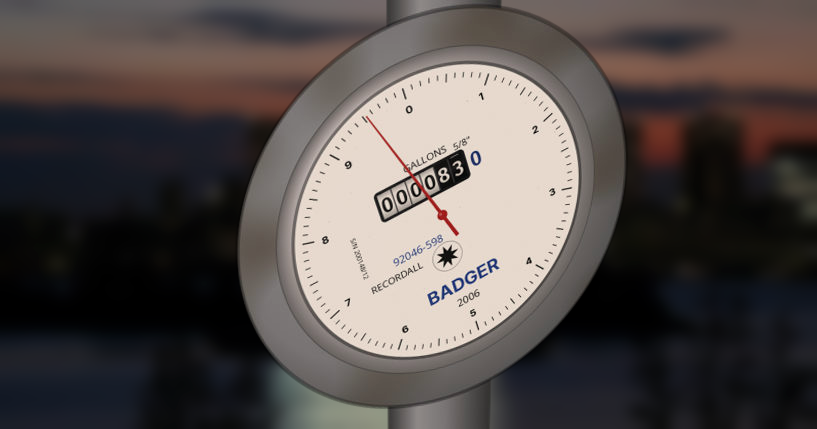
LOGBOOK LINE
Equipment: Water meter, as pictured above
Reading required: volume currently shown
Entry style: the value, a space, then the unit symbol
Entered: 829.5 gal
